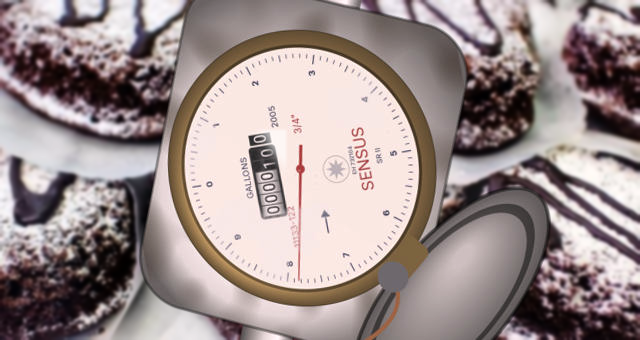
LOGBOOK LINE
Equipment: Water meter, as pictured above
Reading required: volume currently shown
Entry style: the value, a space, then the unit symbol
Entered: 97.8 gal
